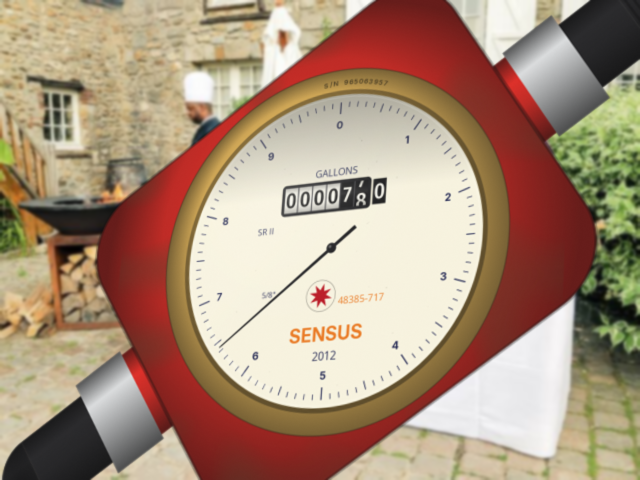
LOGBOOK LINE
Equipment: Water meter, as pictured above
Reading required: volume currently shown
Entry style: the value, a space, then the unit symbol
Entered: 776.4 gal
